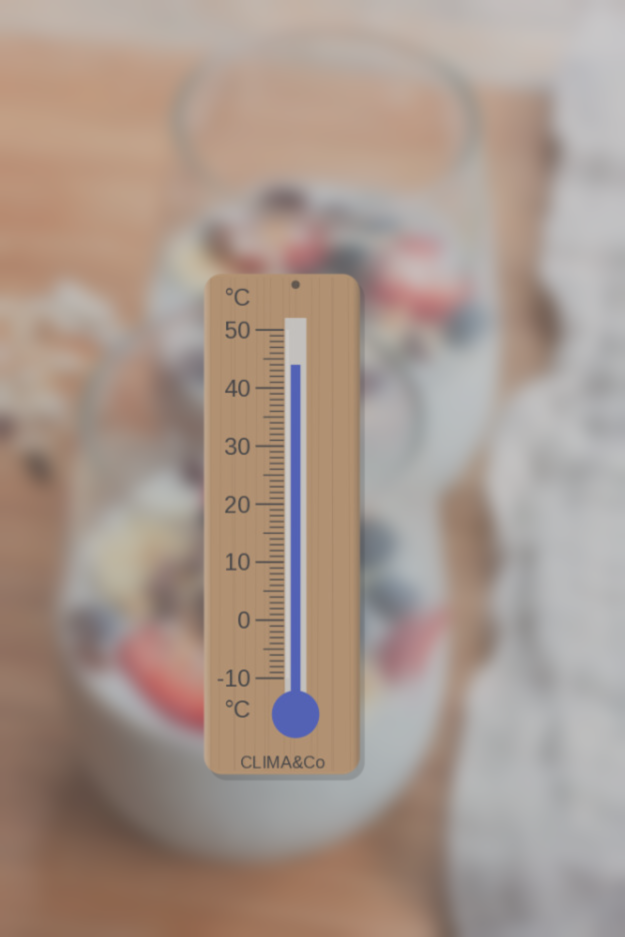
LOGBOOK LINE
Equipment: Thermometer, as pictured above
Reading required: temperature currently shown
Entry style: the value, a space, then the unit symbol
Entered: 44 °C
